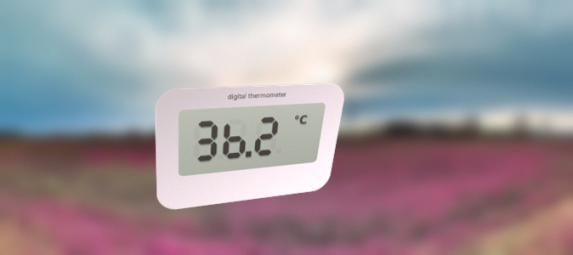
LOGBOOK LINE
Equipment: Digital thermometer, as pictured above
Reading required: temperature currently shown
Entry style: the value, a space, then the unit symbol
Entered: 36.2 °C
